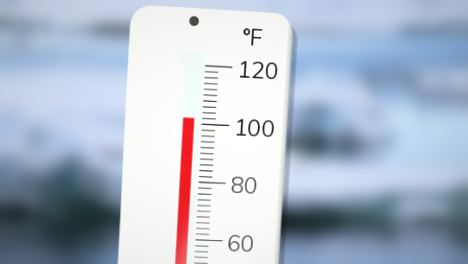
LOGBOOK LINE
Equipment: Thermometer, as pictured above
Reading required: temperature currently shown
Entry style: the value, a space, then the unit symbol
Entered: 102 °F
